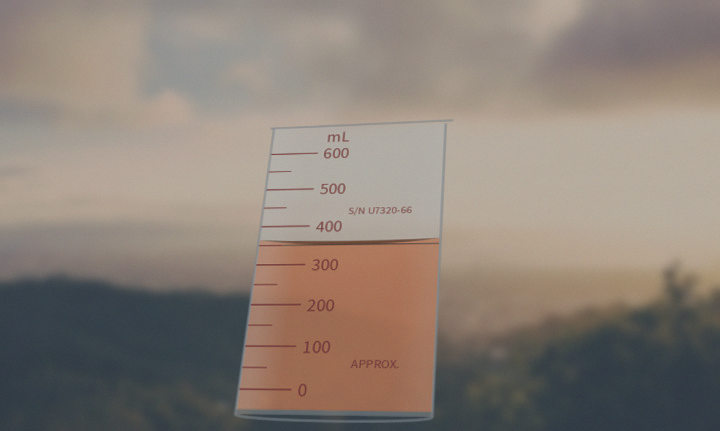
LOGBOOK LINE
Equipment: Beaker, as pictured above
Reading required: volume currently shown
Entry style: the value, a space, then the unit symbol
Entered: 350 mL
